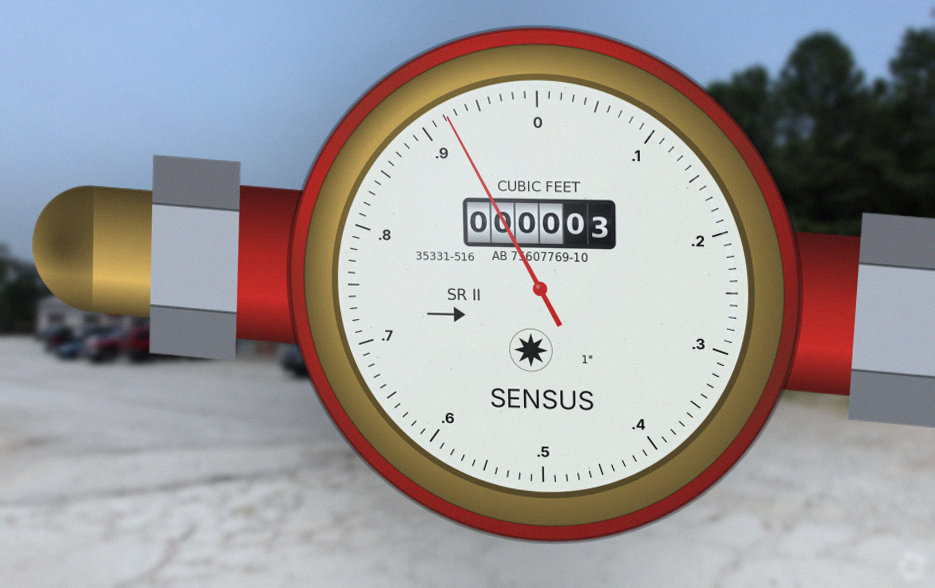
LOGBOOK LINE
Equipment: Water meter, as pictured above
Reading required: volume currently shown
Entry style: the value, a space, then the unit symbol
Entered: 2.92 ft³
